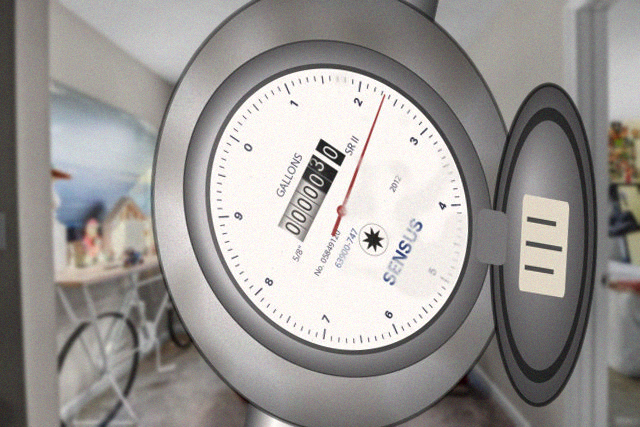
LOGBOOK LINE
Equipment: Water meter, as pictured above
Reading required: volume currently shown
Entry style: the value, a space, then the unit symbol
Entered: 32.3 gal
